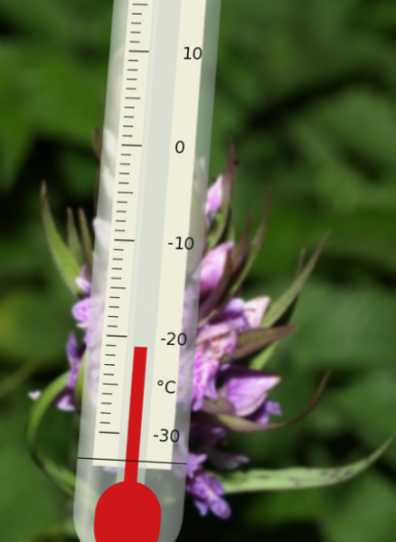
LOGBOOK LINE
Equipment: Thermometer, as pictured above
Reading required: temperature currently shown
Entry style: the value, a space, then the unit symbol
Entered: -21 °C
